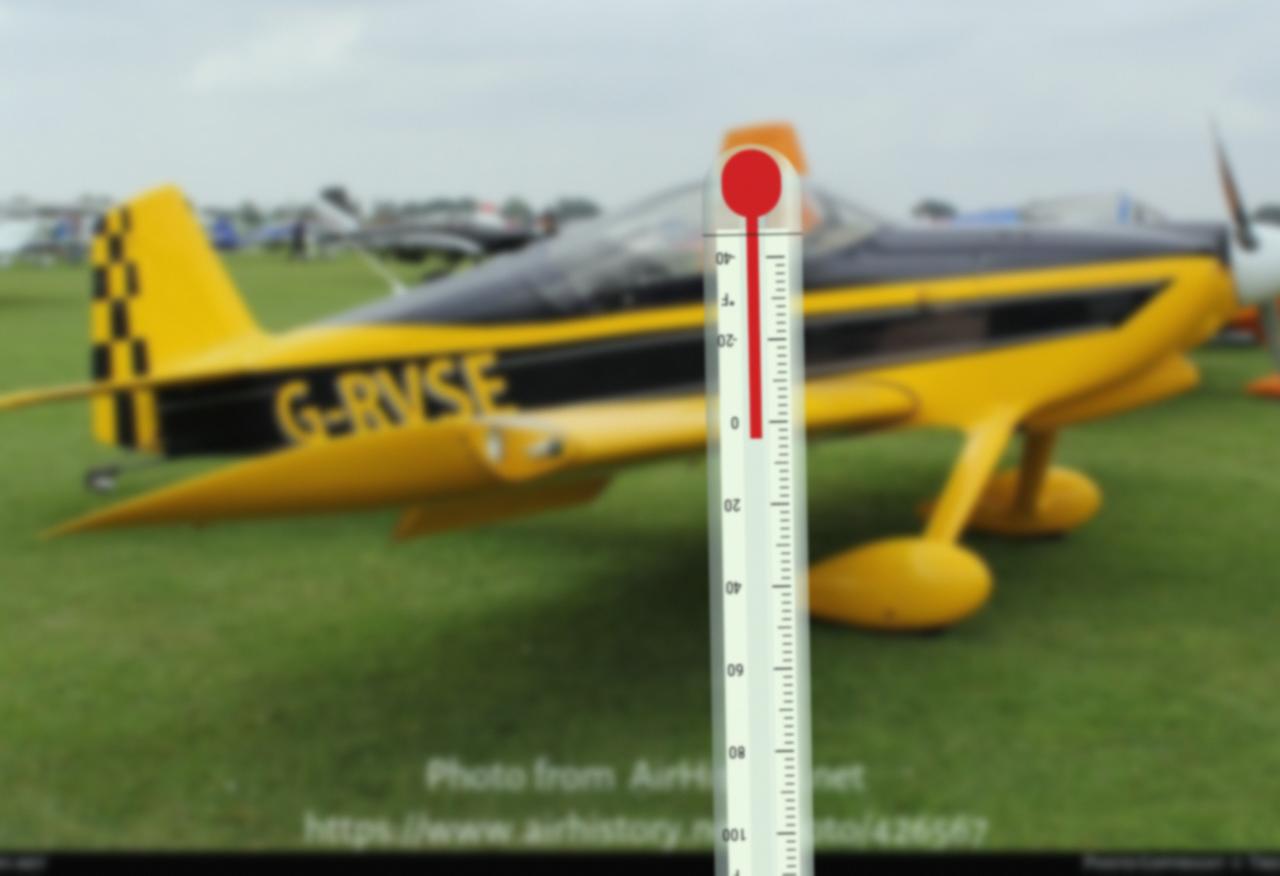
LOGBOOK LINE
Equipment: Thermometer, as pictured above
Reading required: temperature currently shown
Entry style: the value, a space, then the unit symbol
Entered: 4 °F
